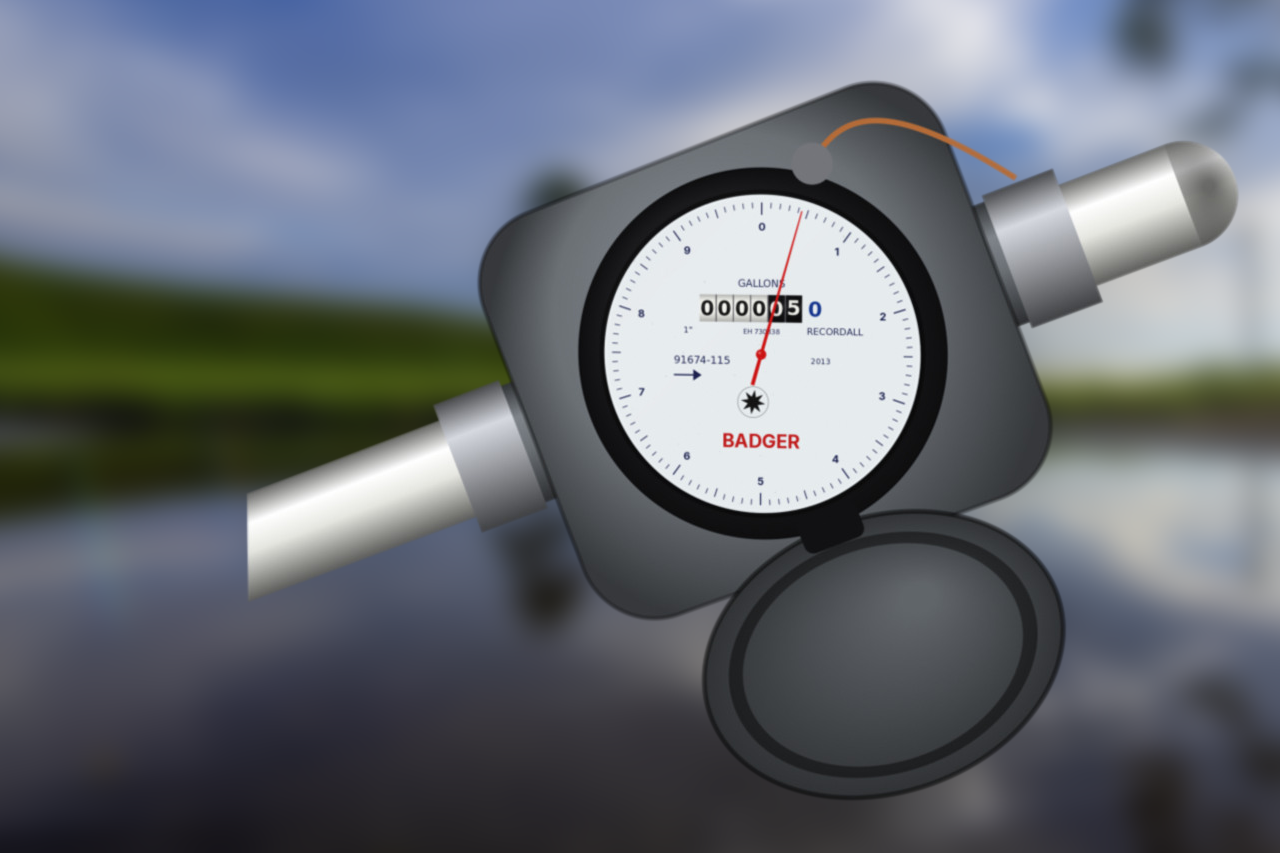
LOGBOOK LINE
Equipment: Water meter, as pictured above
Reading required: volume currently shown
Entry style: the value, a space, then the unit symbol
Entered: 50.4 gal
